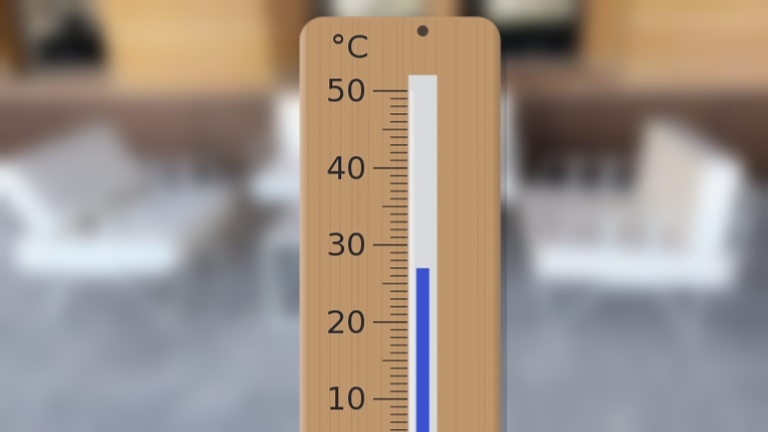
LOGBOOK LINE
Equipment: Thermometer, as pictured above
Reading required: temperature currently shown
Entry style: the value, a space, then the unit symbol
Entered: 27 °C
